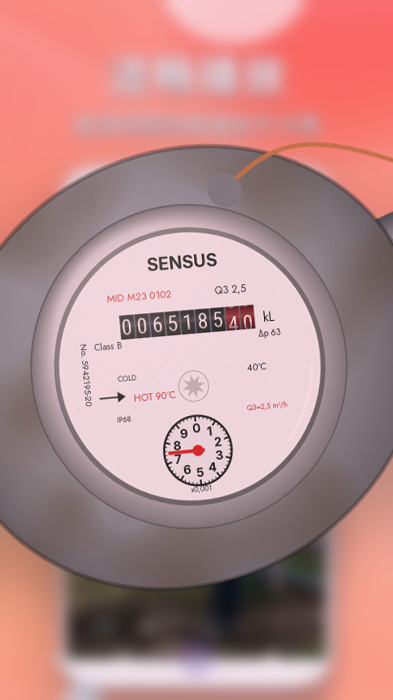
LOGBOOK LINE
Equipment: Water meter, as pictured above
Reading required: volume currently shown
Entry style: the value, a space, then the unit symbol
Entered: 65185.397 kL
